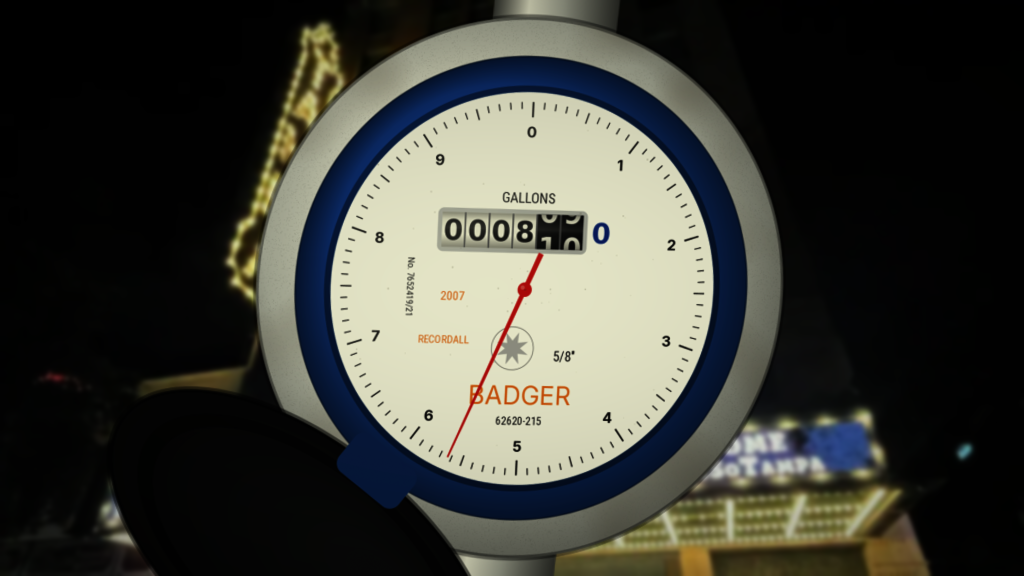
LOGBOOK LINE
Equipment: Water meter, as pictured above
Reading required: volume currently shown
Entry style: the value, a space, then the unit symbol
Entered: 8095.6 gal
